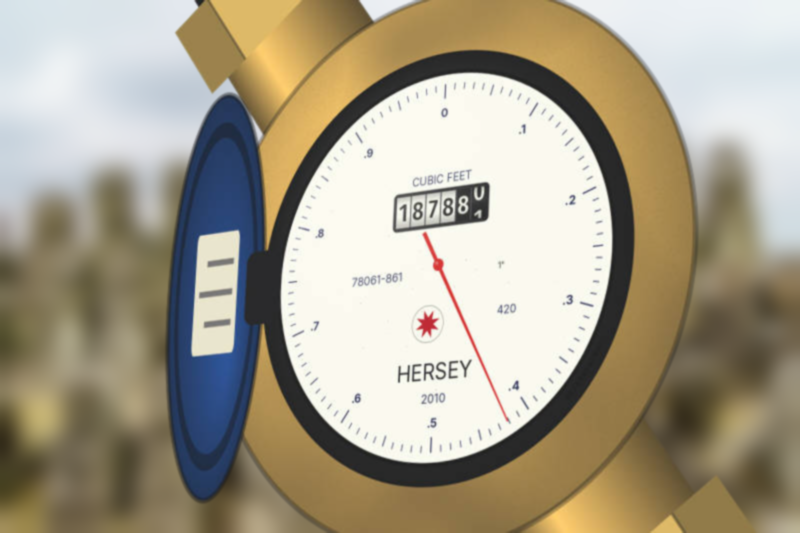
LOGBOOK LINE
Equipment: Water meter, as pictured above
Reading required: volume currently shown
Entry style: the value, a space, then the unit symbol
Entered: 187880.42 ft³
